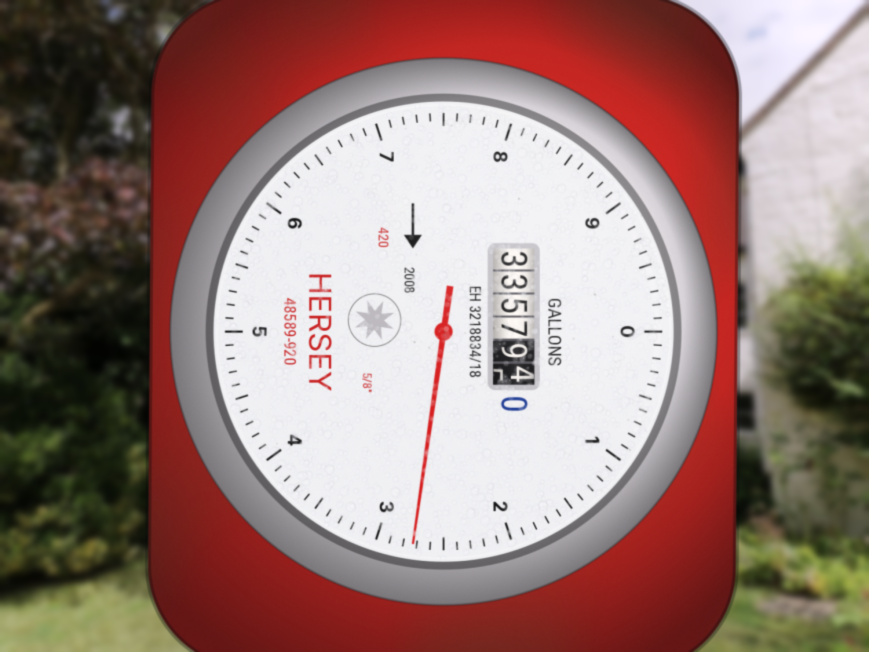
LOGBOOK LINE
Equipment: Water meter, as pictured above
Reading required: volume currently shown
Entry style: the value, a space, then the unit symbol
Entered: 3357942.7 gal
